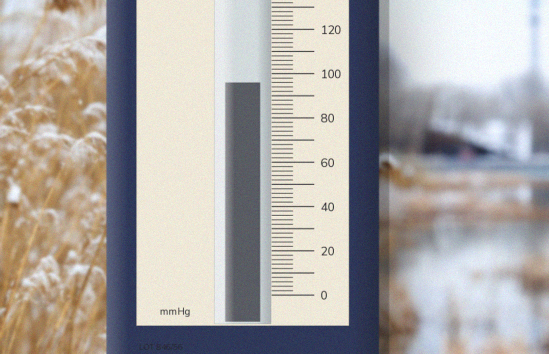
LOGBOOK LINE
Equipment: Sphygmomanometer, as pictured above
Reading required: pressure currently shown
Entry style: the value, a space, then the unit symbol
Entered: 96 mmHg
